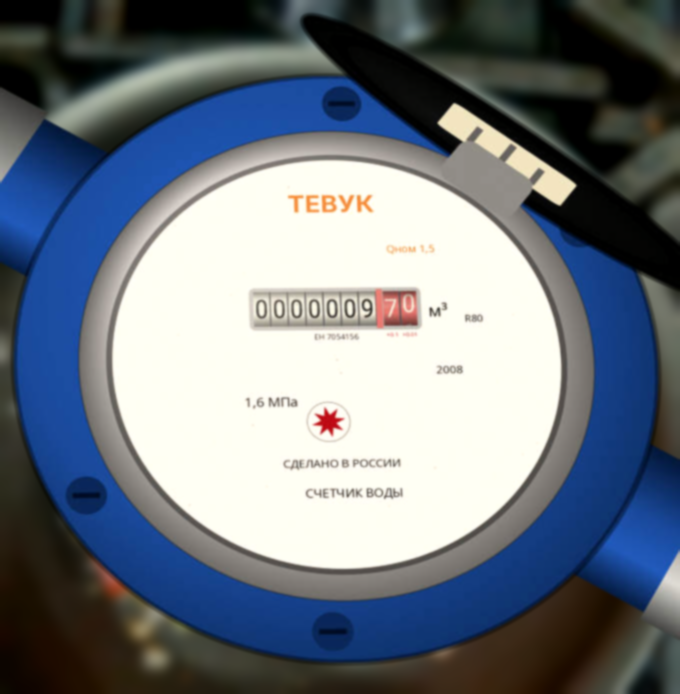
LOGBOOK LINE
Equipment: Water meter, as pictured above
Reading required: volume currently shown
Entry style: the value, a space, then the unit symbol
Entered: 9.70 m³
